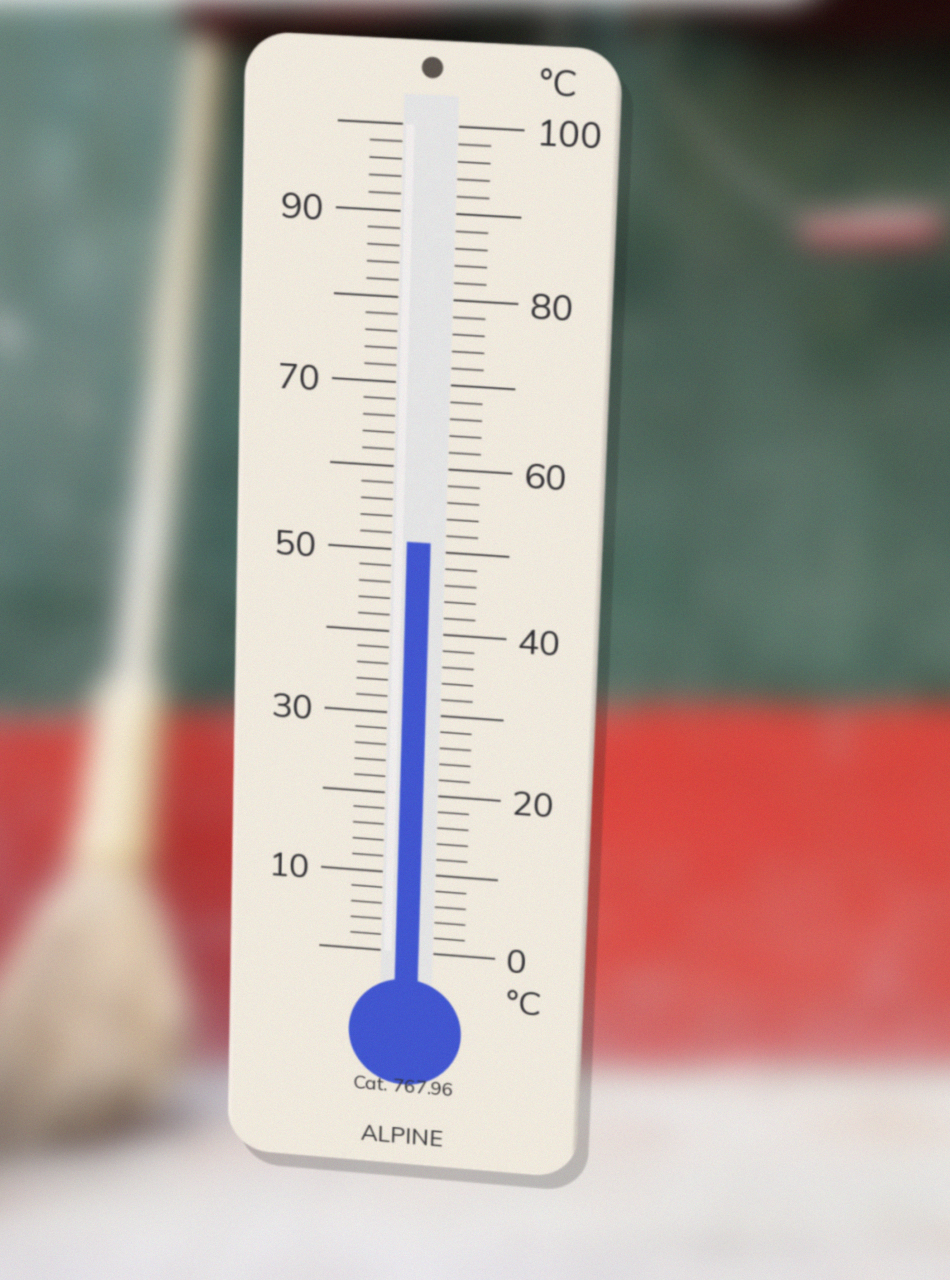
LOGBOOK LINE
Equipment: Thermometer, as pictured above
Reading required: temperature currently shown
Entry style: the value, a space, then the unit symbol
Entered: 51 °C
